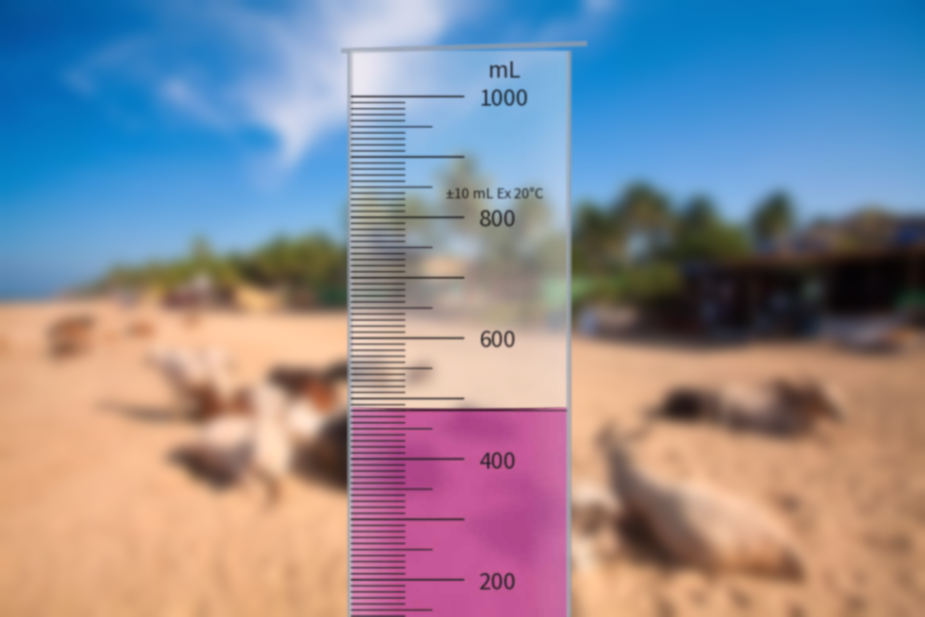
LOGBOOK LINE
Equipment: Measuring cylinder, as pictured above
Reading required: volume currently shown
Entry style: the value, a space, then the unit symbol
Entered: 480 mL
